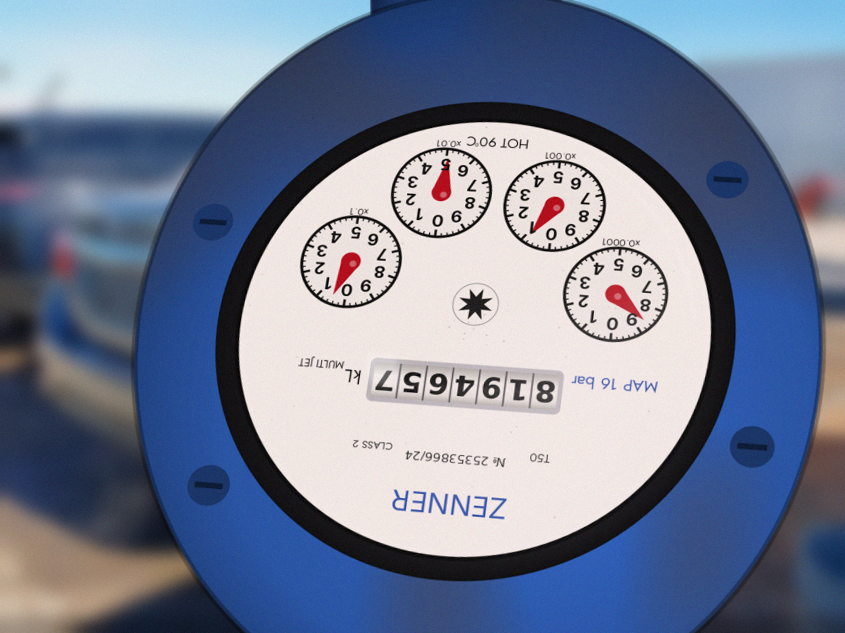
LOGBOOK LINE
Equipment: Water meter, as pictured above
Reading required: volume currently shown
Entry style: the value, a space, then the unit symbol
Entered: 8194657.0508 kL
